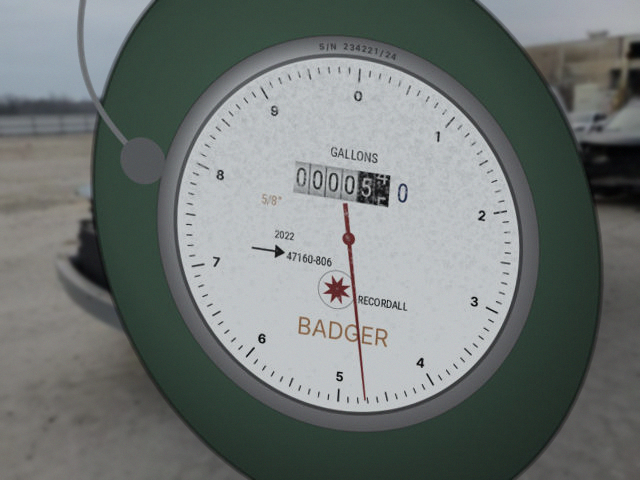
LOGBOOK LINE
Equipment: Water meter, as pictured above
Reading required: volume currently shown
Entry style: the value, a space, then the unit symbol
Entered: 544.7 gal
